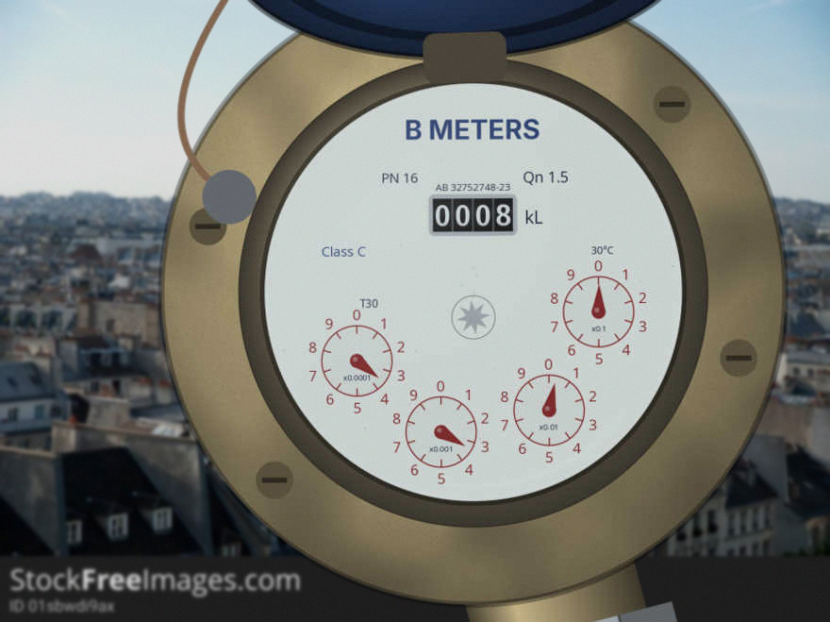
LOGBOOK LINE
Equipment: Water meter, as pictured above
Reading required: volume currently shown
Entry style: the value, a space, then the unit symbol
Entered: 8.0033 kL
